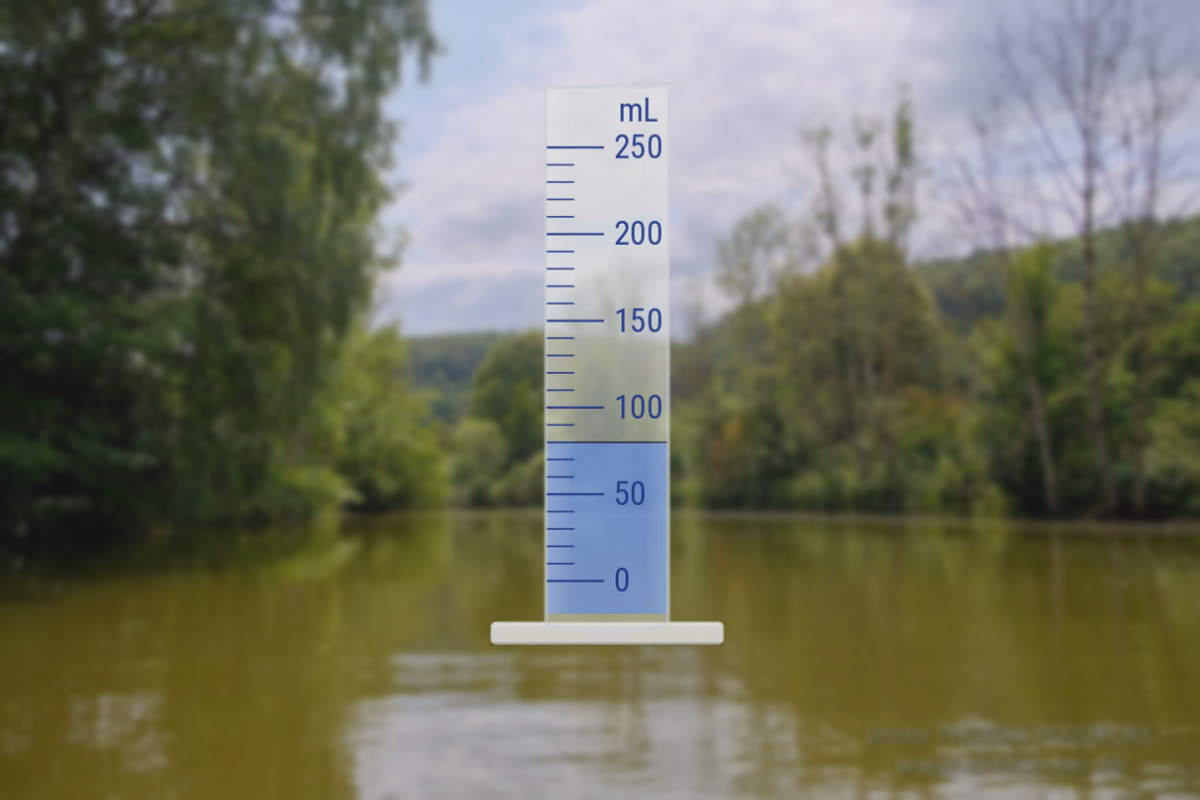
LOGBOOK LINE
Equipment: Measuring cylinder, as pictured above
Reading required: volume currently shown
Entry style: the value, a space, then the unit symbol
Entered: 80 mL
